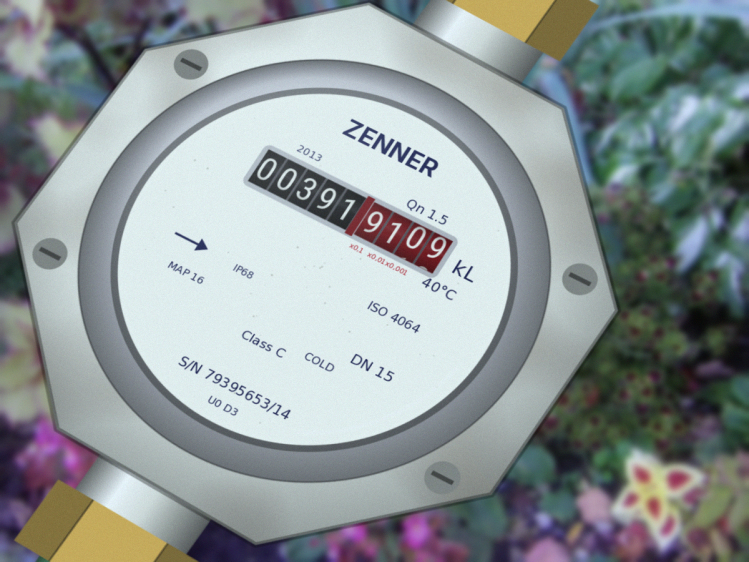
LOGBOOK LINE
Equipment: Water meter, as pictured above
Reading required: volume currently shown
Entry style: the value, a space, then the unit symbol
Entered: 391.9109 kL
